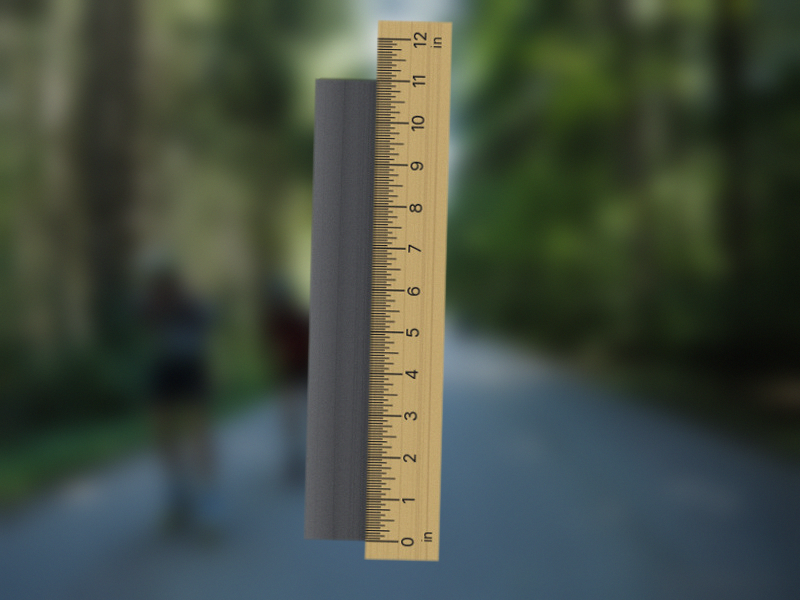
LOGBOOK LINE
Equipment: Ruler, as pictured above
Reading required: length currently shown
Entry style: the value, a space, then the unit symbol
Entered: 11 in
